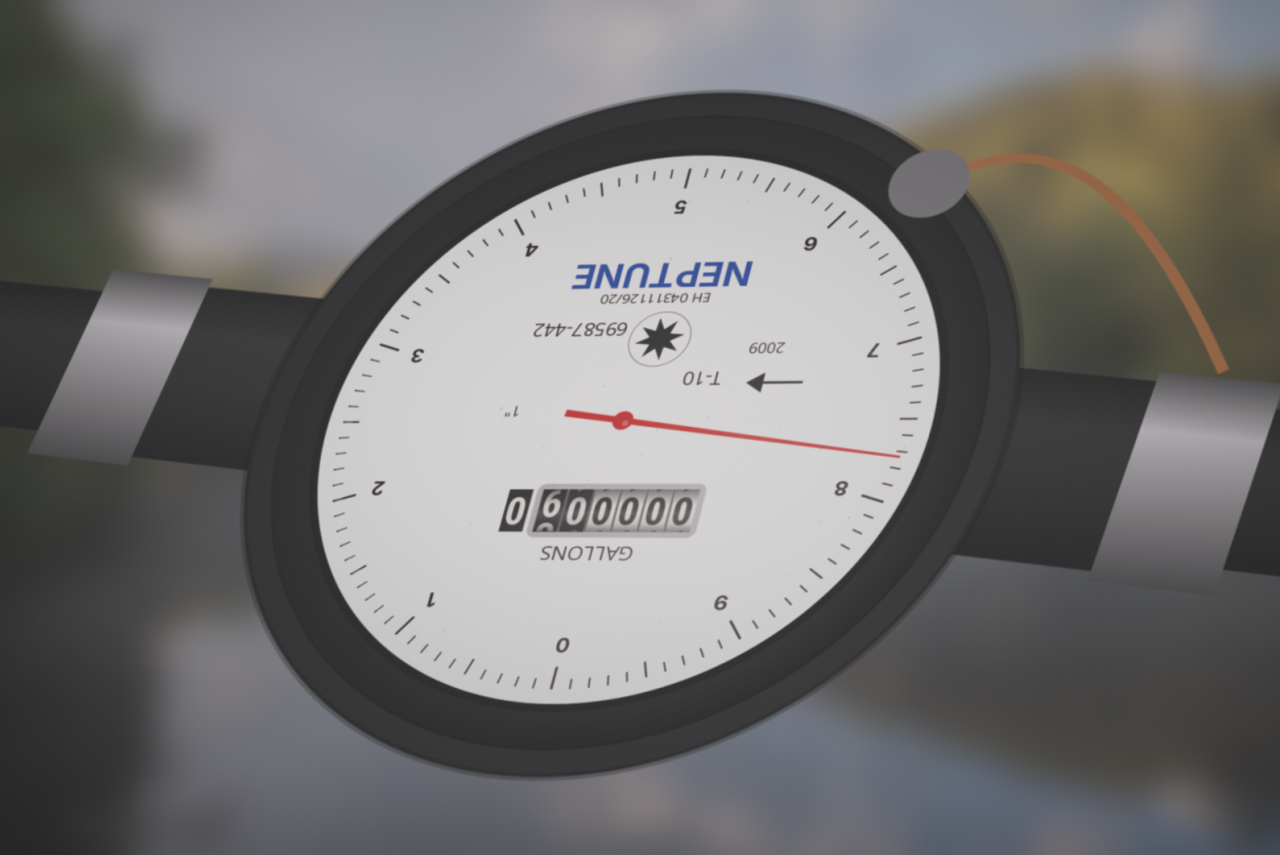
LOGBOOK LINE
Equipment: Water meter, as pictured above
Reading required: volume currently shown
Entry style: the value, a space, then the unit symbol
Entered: 87.7 gal
